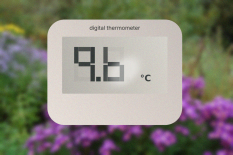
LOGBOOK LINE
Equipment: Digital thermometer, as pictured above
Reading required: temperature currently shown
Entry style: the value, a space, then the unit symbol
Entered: 9.6 °C
